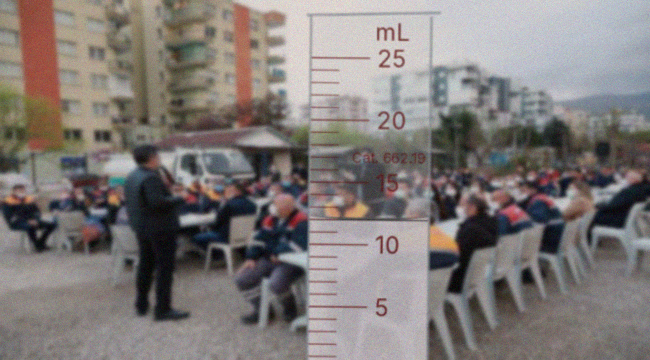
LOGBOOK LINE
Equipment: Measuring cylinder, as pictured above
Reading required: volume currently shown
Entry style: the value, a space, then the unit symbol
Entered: 12 mL
